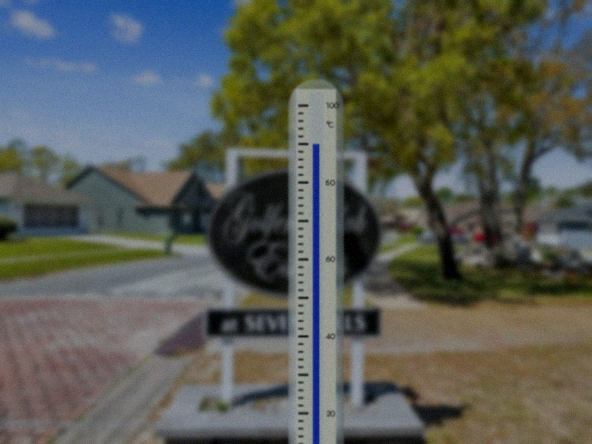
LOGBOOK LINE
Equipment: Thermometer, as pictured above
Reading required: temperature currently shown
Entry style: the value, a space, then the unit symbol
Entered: 90 °C
